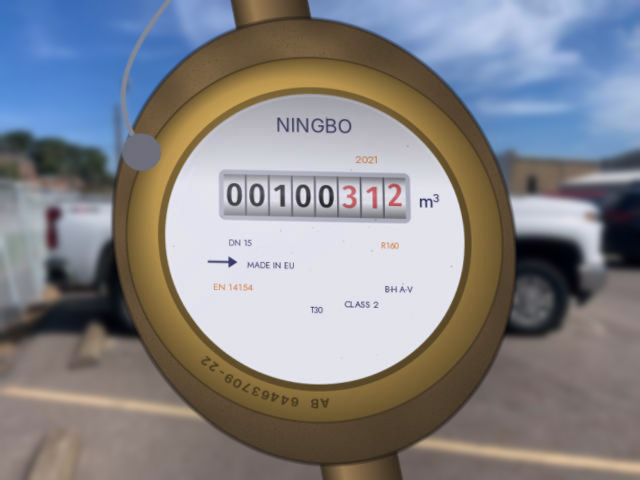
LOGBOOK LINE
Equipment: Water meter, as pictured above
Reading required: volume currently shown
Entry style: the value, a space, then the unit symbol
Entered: 100.312 m³
